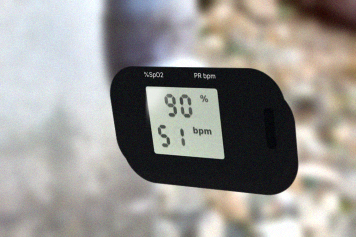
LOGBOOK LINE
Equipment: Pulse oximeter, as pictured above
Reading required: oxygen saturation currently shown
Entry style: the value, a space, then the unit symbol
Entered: 90 %
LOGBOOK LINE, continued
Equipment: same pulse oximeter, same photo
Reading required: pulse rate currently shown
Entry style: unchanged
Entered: 51 bpm
